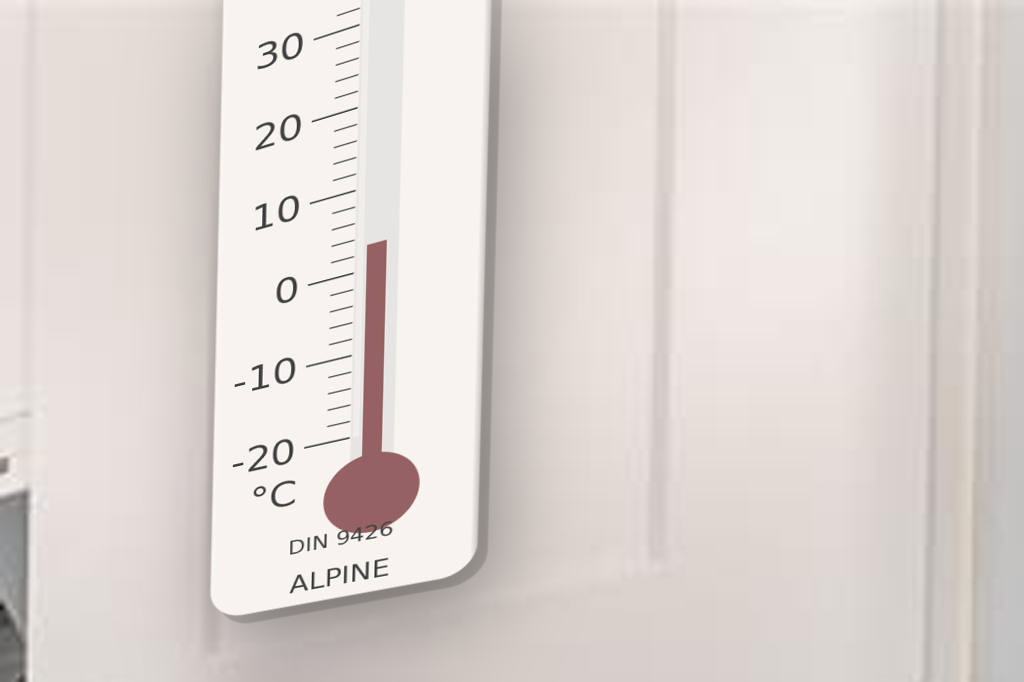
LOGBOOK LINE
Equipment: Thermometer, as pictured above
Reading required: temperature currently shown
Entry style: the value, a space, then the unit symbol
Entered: 3 °C
